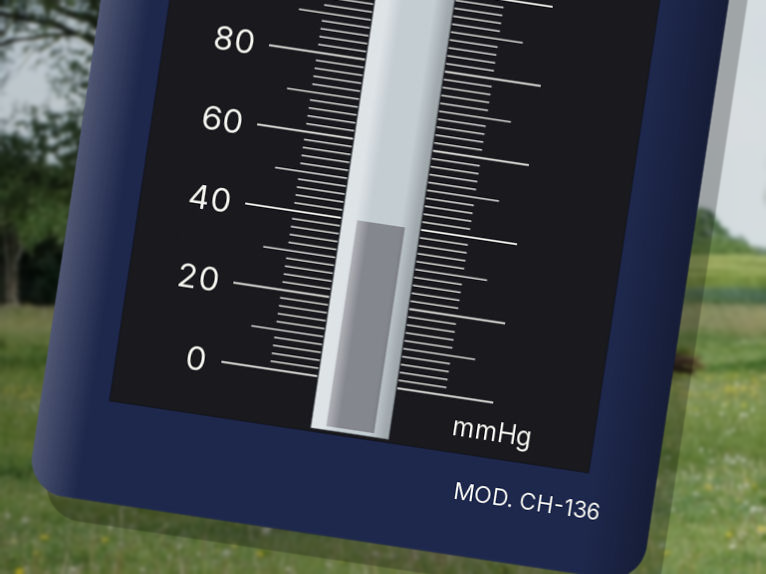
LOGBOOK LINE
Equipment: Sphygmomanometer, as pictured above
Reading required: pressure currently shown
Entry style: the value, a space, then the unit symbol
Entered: 40 mmHg
